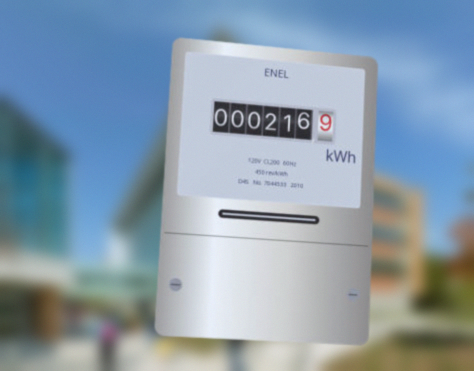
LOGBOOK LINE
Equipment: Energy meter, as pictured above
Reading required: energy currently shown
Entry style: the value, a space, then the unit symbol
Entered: 216.9 kWh
